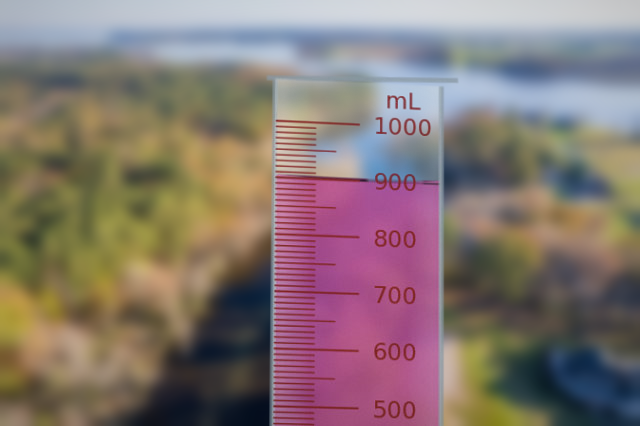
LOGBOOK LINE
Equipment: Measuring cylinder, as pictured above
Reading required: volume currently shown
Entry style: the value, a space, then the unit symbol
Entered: 900 mL
